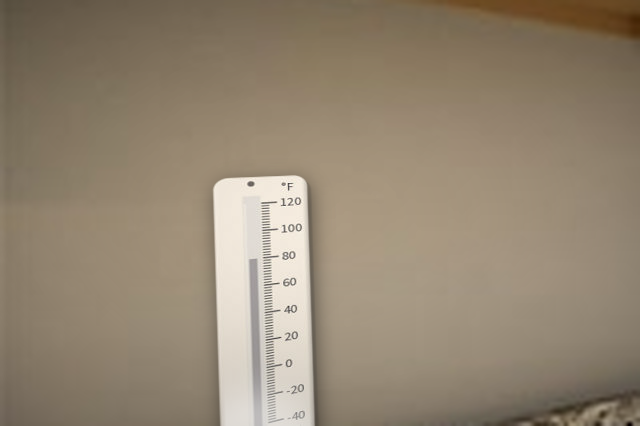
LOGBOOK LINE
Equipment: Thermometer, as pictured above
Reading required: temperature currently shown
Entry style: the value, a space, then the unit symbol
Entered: 80 °F
